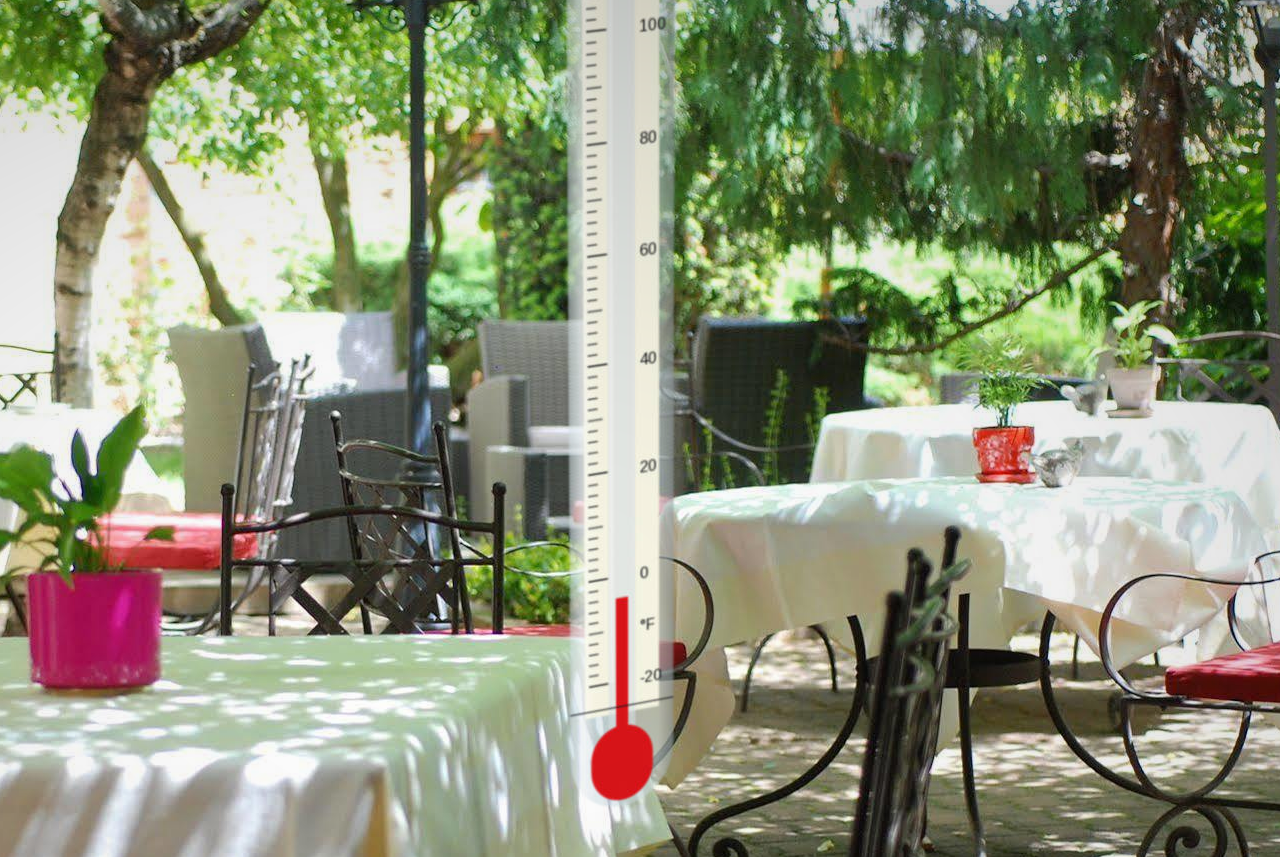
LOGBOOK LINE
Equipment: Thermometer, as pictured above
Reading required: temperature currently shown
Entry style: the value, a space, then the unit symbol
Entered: -4 °F
